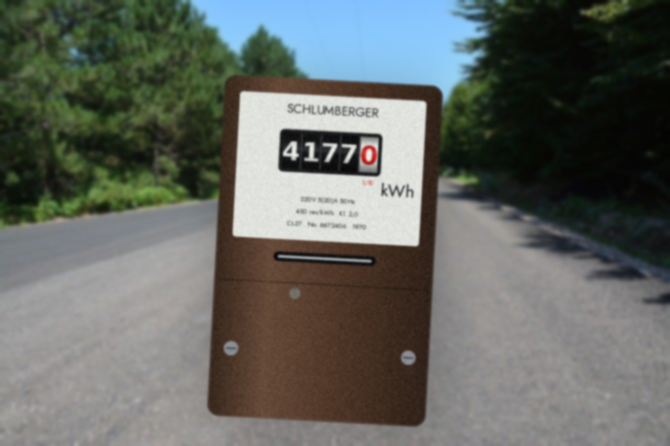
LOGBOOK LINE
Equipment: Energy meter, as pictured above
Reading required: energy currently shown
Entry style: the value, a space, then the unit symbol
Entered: 4177.0 kWh
